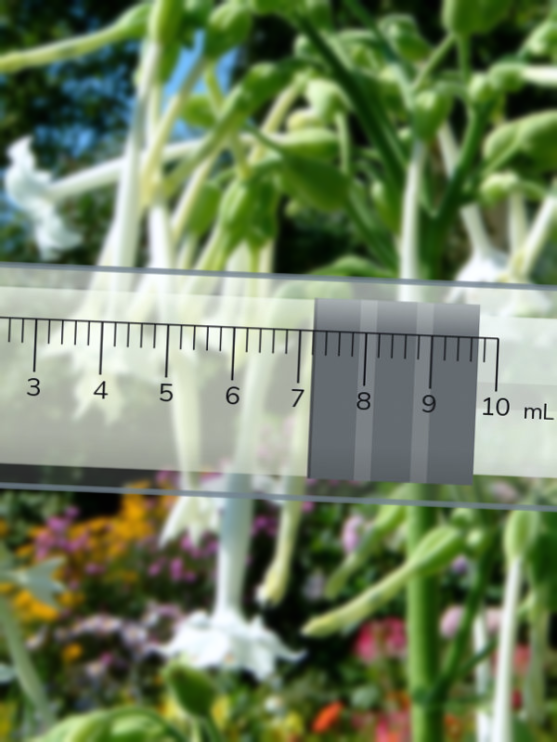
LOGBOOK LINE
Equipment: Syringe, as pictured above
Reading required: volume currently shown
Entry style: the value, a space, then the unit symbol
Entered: 7.2 mL
